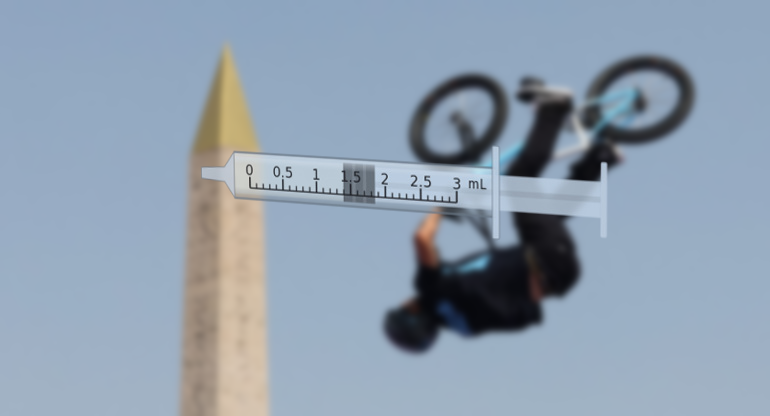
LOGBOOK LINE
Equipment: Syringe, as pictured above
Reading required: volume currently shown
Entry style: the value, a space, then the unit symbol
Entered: 1.4 mL
